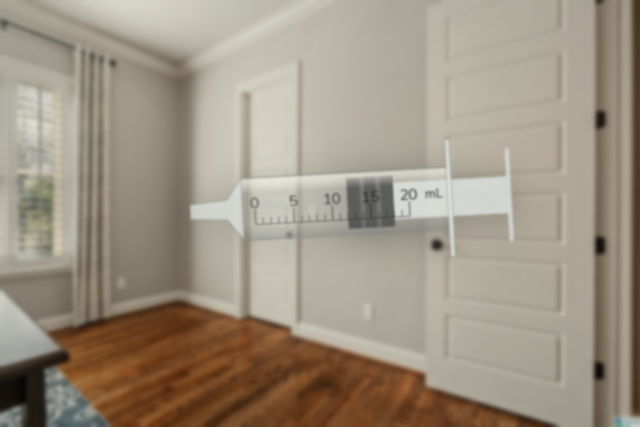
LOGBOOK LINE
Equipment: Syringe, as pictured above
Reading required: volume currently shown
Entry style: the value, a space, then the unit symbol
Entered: 12 mL
